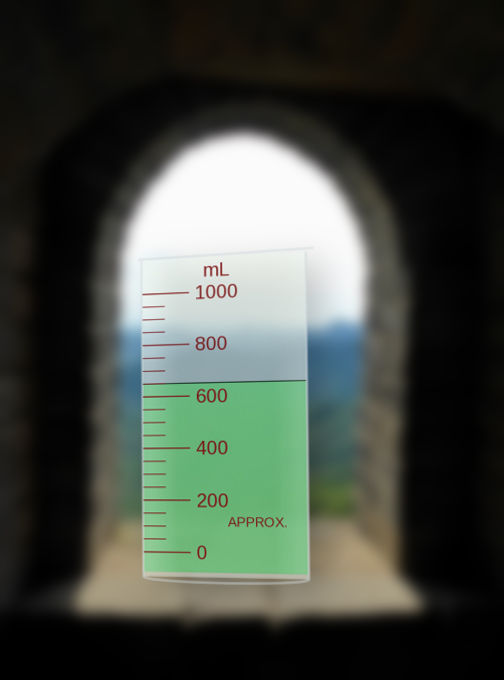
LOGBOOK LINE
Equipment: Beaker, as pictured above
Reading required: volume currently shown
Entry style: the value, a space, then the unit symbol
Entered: 650 mL
